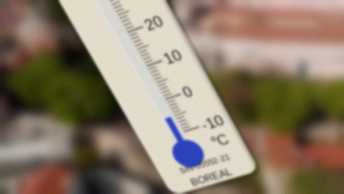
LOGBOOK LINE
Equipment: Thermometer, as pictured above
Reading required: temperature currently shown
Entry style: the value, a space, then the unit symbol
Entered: -5 °C
